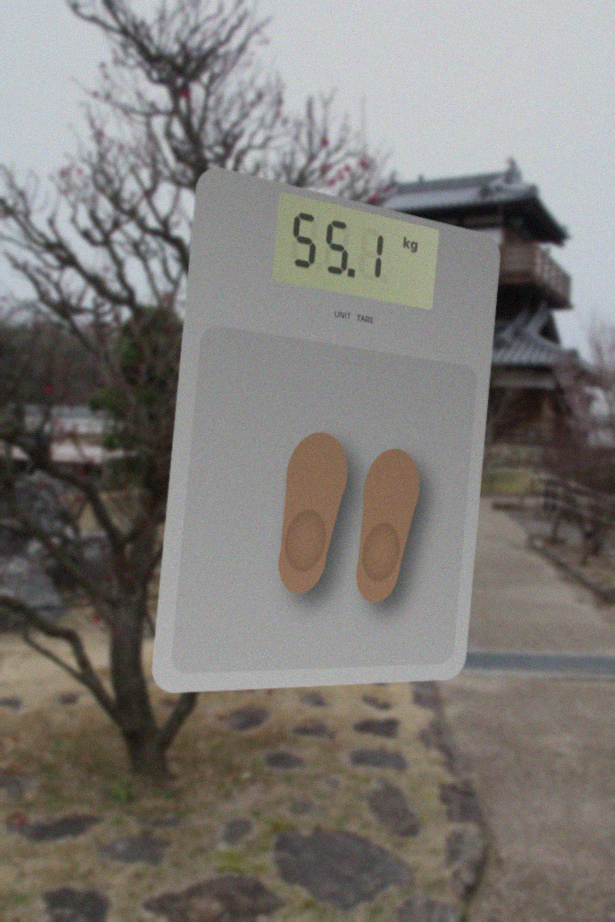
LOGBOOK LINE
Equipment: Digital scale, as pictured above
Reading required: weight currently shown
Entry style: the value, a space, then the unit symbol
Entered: 55.1 kg
